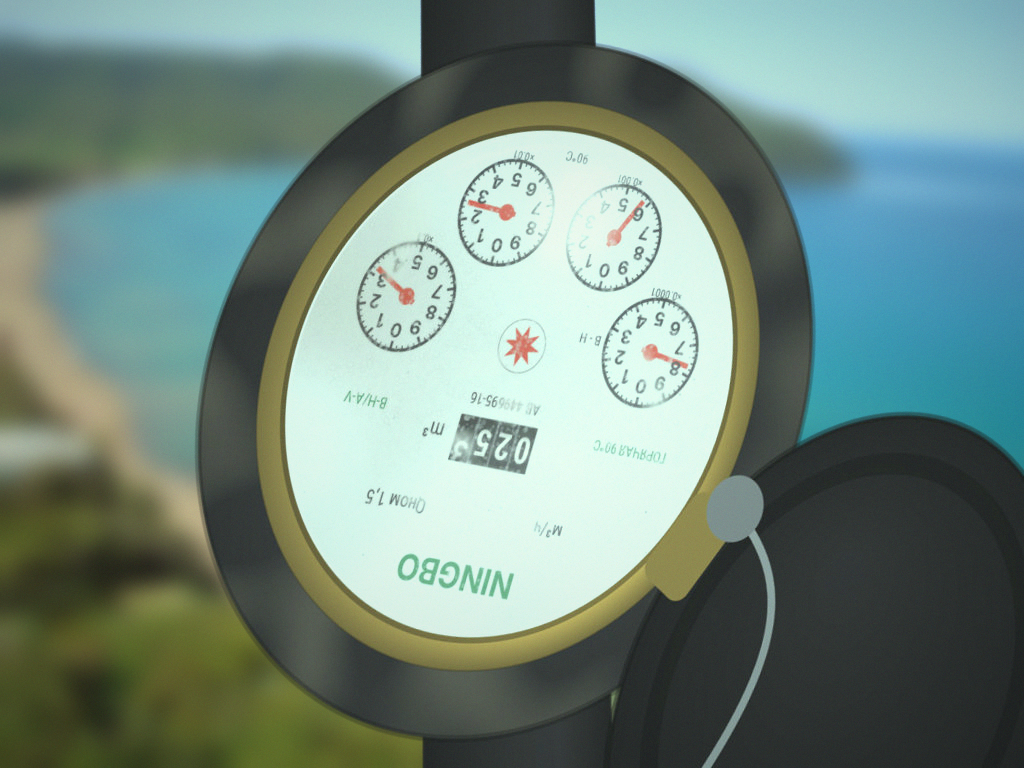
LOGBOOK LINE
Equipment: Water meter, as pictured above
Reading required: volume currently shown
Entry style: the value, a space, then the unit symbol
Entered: 253.3257 m³
